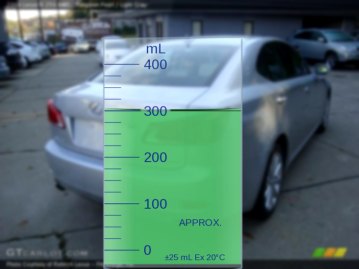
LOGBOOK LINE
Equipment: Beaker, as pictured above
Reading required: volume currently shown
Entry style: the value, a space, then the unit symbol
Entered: 300 mL
